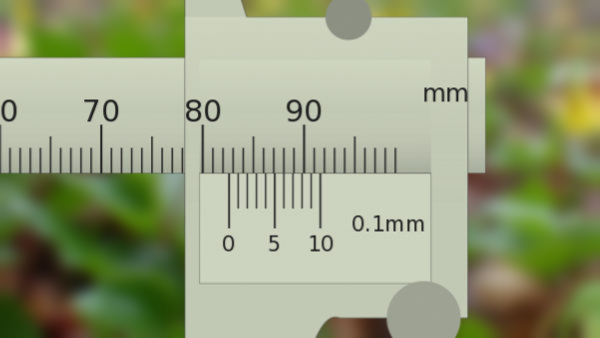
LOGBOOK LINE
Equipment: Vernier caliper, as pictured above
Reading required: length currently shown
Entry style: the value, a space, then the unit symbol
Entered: 82.6 mm
